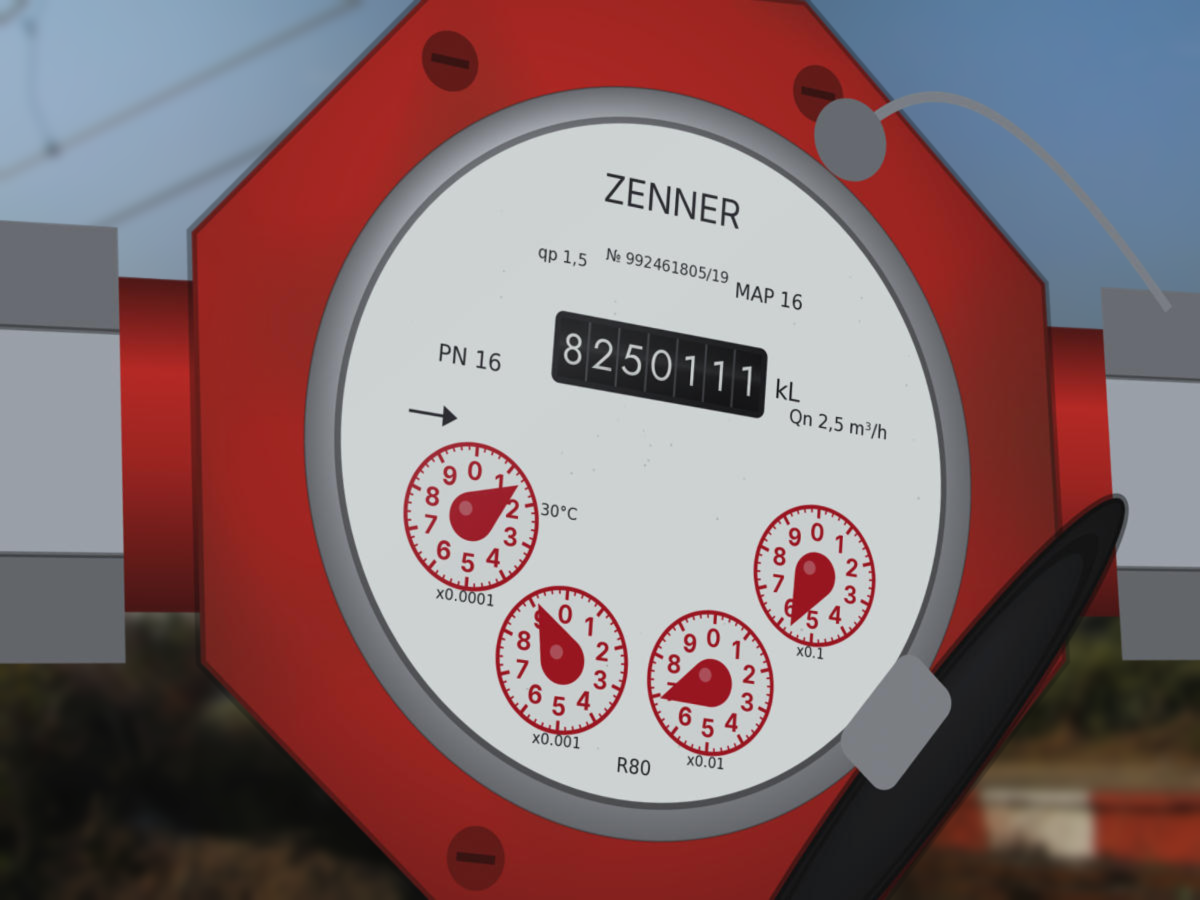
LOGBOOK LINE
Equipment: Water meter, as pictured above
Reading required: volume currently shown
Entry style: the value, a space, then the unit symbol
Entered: 8250111.5691 kL
